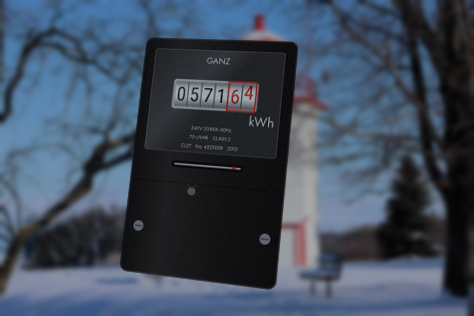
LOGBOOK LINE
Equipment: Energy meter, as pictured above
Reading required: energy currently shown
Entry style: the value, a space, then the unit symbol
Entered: 571.64 kWh
